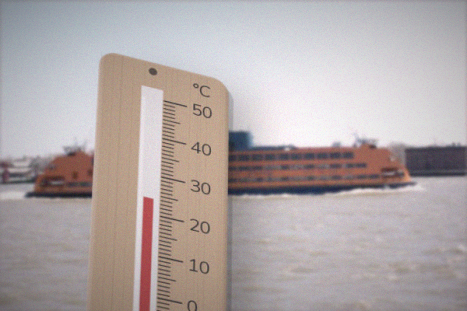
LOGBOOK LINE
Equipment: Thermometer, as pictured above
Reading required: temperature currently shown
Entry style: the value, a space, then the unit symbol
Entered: 24 °C
